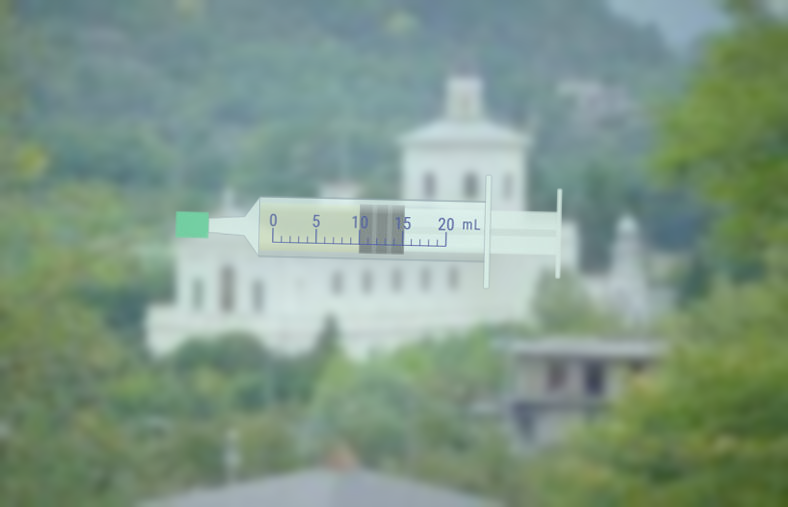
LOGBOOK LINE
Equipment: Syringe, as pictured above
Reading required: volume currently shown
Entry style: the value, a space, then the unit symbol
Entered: 10 mL
